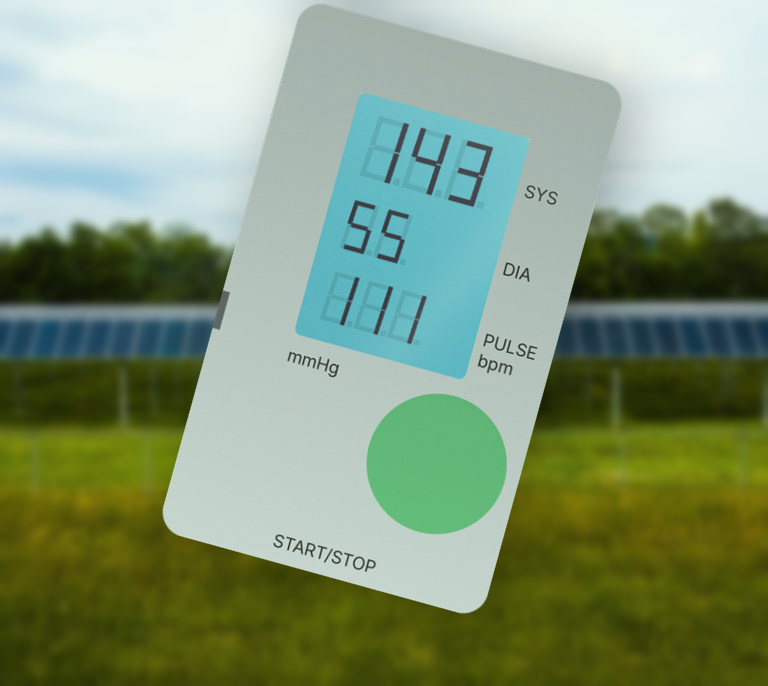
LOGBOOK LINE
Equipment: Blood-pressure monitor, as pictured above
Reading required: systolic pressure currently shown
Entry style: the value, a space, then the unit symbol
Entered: 143 mmHg
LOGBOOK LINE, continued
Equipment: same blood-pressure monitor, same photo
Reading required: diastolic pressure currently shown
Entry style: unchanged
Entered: 55 mmHg
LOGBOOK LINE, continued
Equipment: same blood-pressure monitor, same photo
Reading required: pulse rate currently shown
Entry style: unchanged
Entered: 111 bpm
